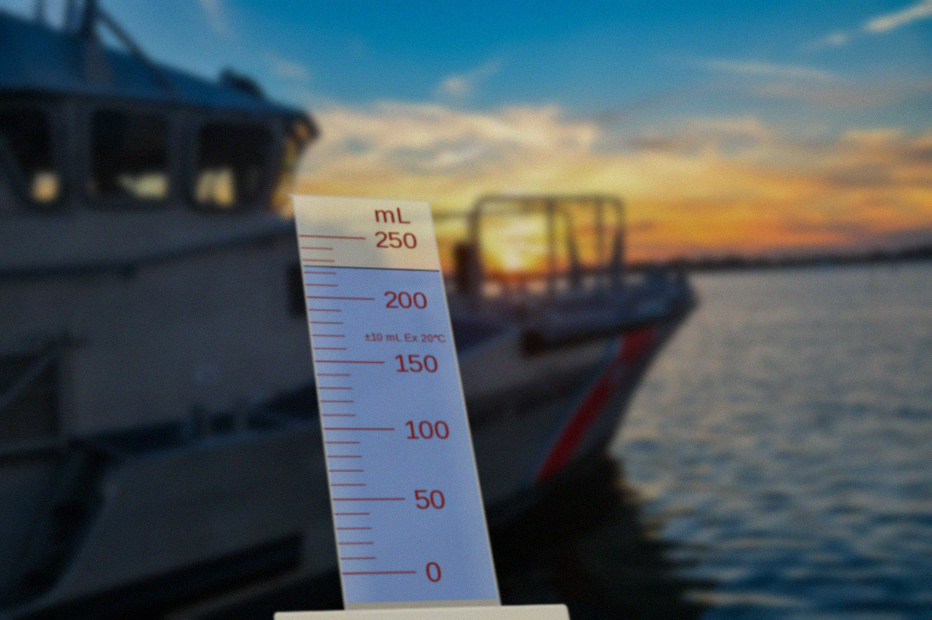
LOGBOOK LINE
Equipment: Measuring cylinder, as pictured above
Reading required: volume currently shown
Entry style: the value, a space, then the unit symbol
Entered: 225 mL
